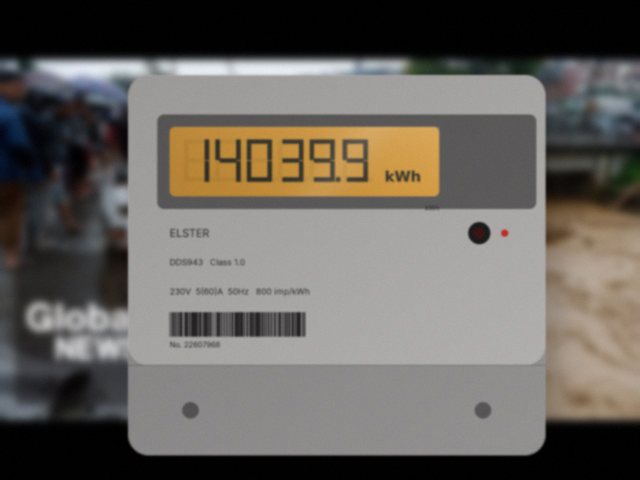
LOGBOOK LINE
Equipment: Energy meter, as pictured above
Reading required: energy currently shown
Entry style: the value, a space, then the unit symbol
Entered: 14039.9 kWh
